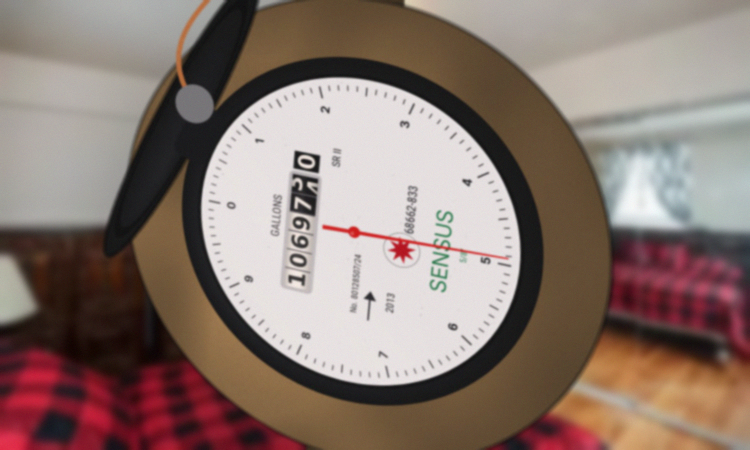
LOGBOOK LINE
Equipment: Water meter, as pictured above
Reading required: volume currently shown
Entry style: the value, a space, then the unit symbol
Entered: 1069734.9 gal
